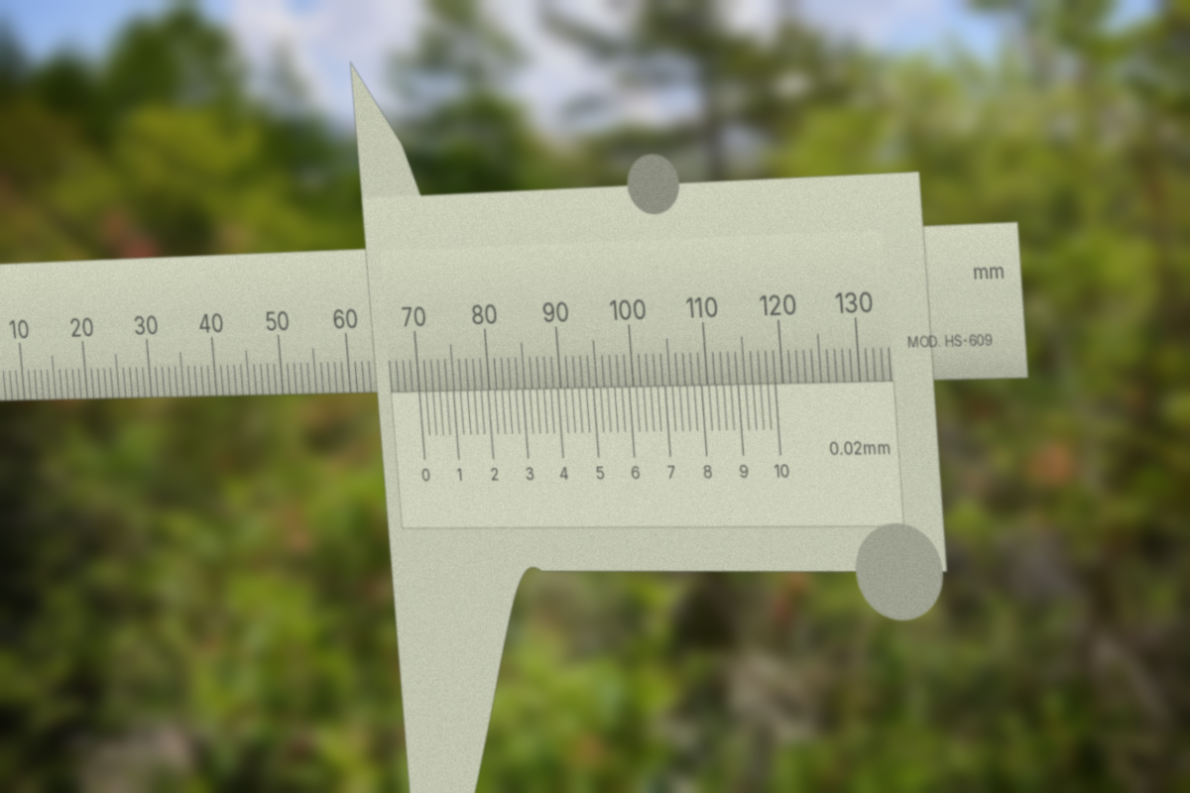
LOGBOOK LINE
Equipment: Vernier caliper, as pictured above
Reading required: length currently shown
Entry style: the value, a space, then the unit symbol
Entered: 70.0 mm
